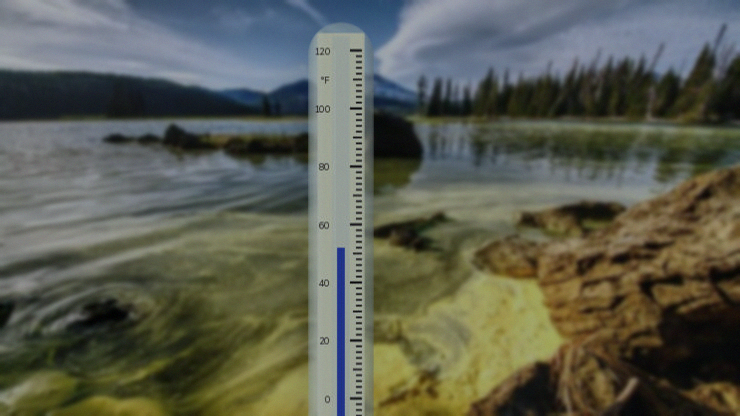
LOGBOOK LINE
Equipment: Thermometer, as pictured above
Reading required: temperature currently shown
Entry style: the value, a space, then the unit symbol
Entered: 52 °F
